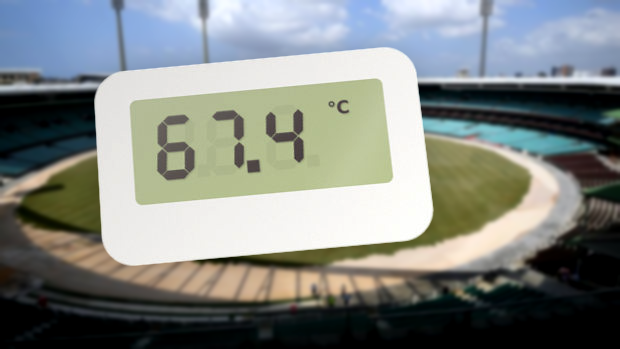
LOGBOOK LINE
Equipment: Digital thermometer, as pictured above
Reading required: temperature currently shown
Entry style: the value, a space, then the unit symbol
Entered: 67.4 °C
